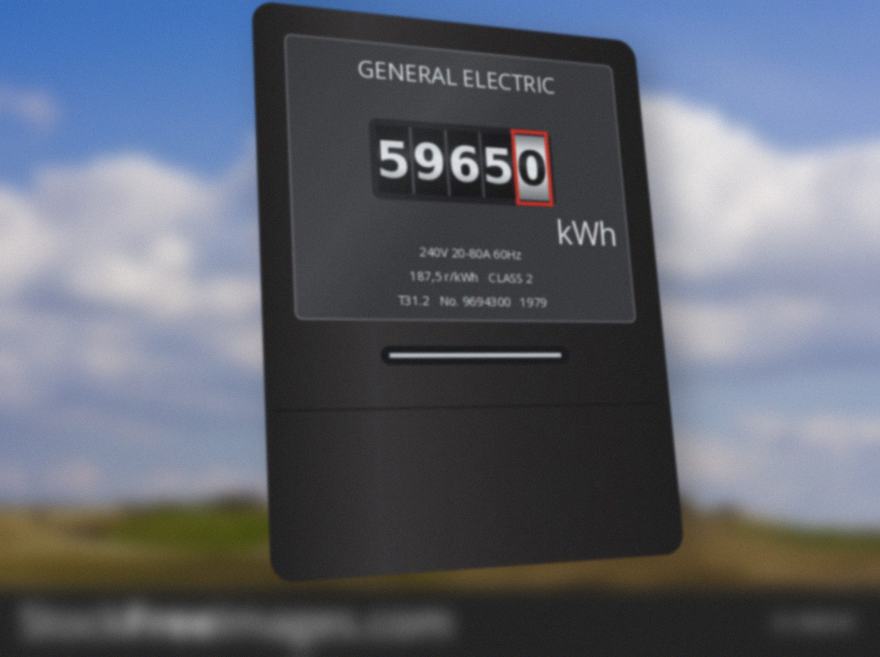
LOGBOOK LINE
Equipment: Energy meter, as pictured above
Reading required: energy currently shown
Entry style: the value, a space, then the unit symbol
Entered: 5965.0 kWh
